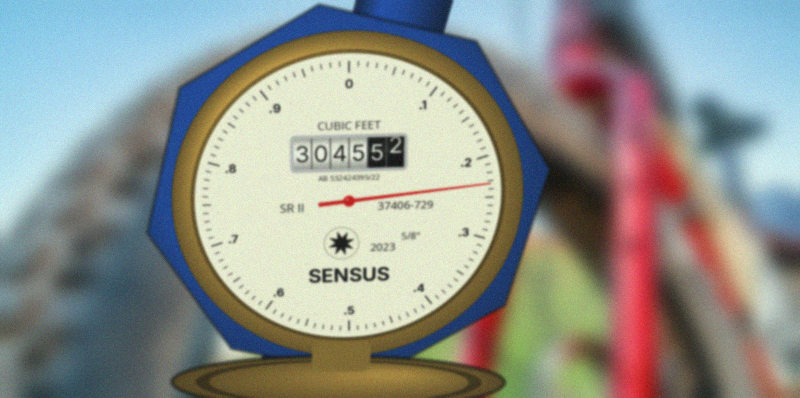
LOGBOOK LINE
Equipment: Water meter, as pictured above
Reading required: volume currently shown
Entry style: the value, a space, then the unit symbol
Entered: 304552.23 ft³
